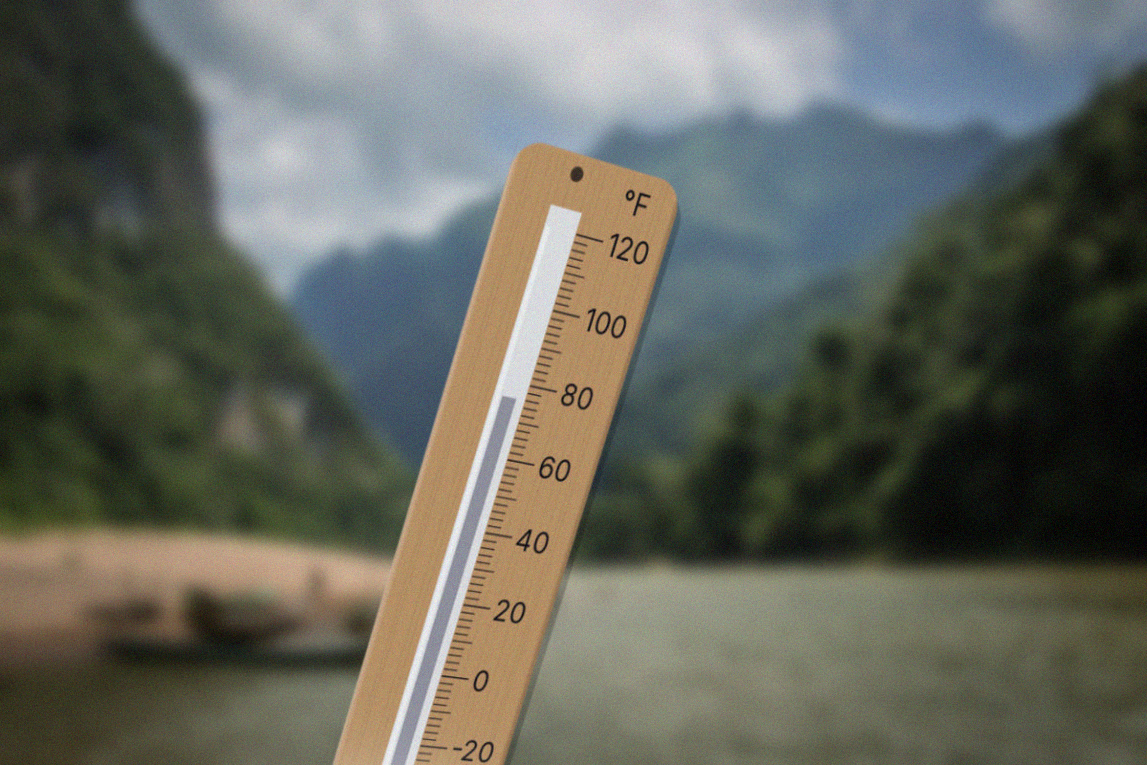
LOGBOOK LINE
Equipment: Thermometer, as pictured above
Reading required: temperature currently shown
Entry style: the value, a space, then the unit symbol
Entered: 76 °F
